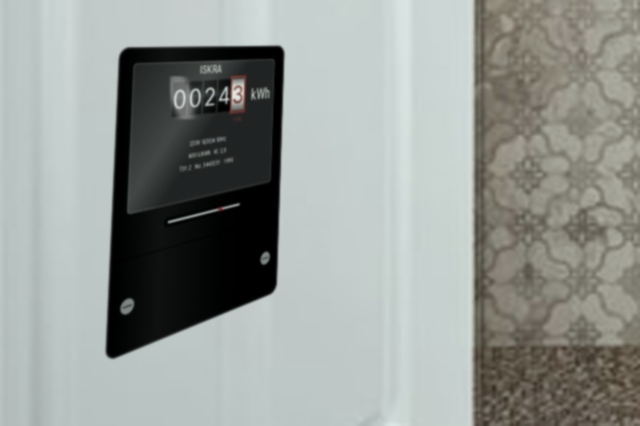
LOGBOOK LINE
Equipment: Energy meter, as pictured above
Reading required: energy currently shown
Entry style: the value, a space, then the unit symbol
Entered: 24.3 kWh
